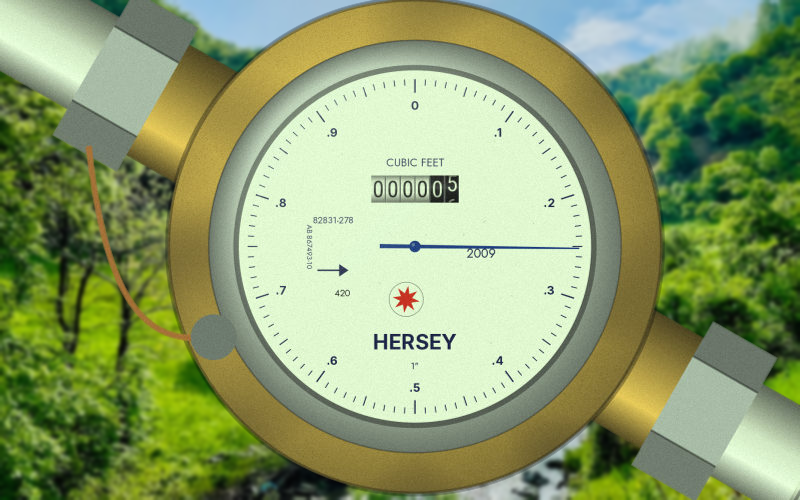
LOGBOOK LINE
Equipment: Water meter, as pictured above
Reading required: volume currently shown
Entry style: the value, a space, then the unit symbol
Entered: 5.25 ft³
